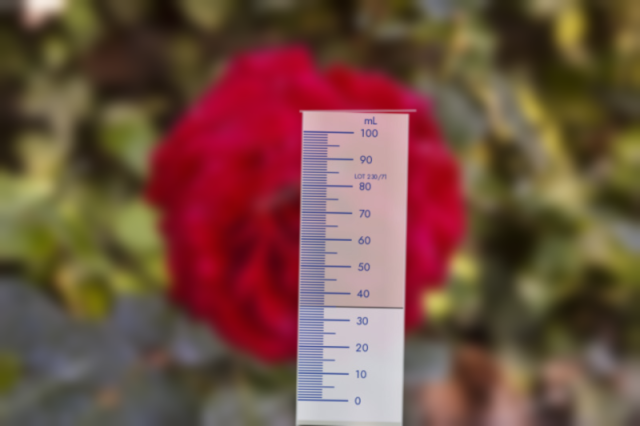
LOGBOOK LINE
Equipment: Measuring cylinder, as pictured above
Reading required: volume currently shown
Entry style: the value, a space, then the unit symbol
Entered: 35 mL
